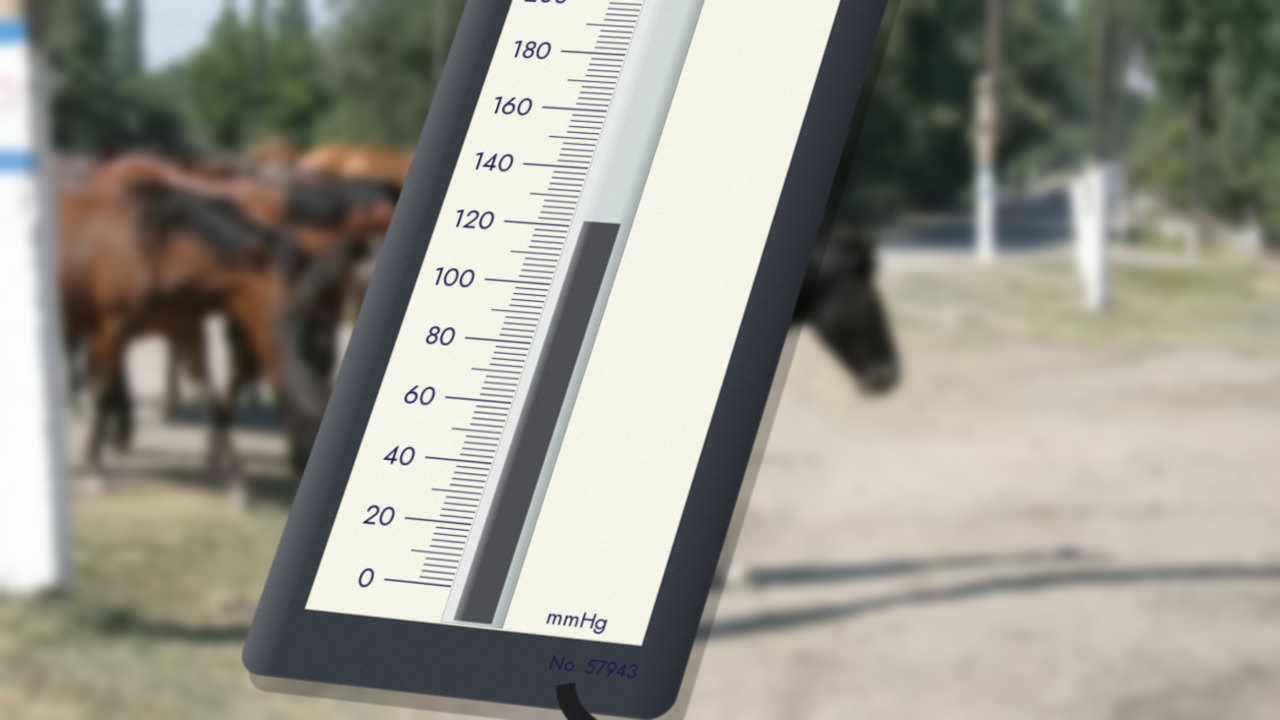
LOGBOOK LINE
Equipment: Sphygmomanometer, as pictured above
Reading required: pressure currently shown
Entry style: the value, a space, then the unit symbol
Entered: 122 mmHg
